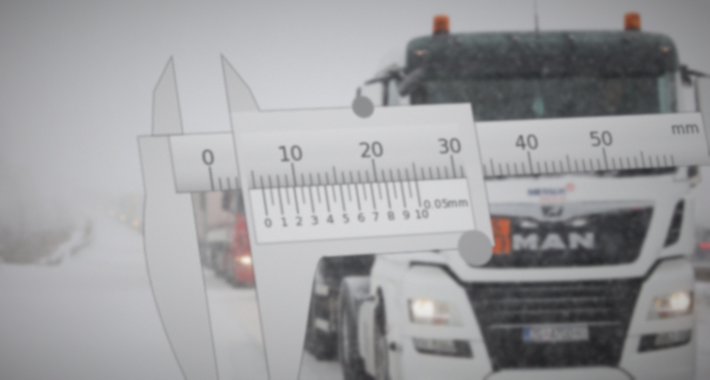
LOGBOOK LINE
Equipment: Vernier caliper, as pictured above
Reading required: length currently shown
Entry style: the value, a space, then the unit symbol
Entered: 6.0 mm
